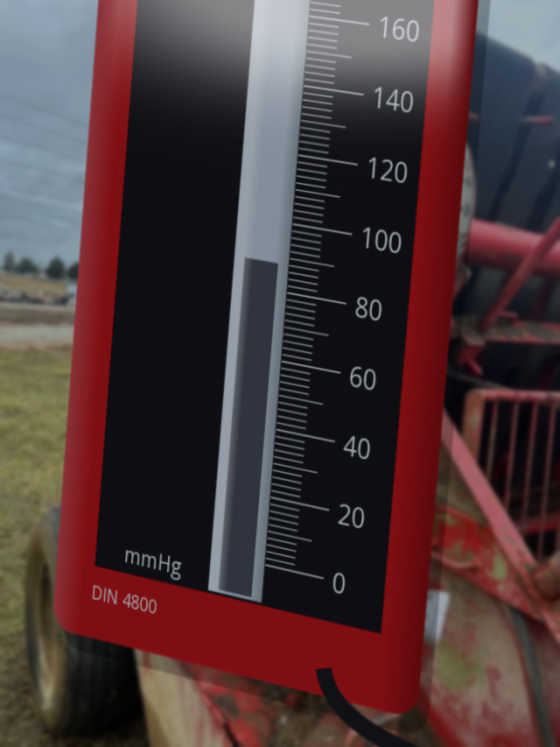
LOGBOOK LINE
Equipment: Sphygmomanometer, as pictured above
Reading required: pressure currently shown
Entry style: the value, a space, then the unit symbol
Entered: 88 mmHg
